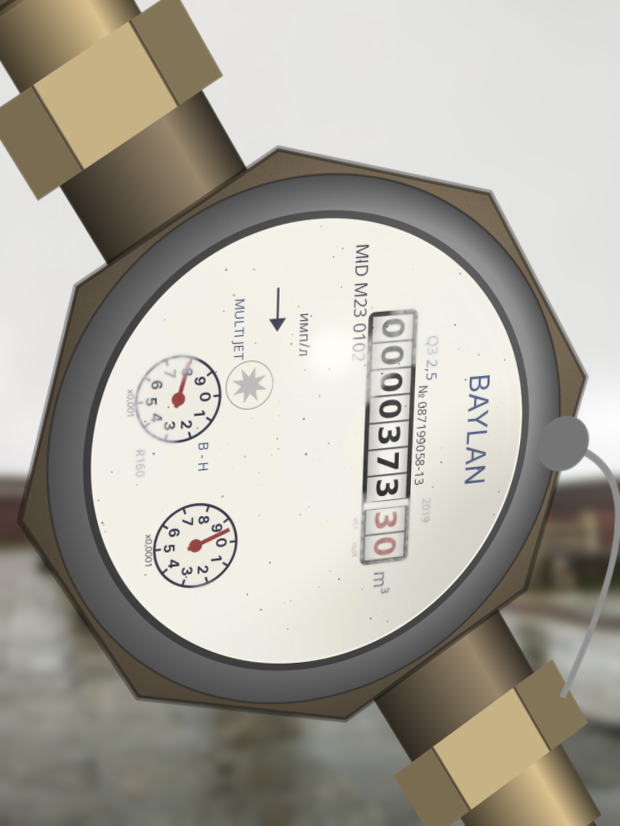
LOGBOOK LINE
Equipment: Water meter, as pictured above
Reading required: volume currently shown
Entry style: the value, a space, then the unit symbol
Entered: 373.3079 m³
